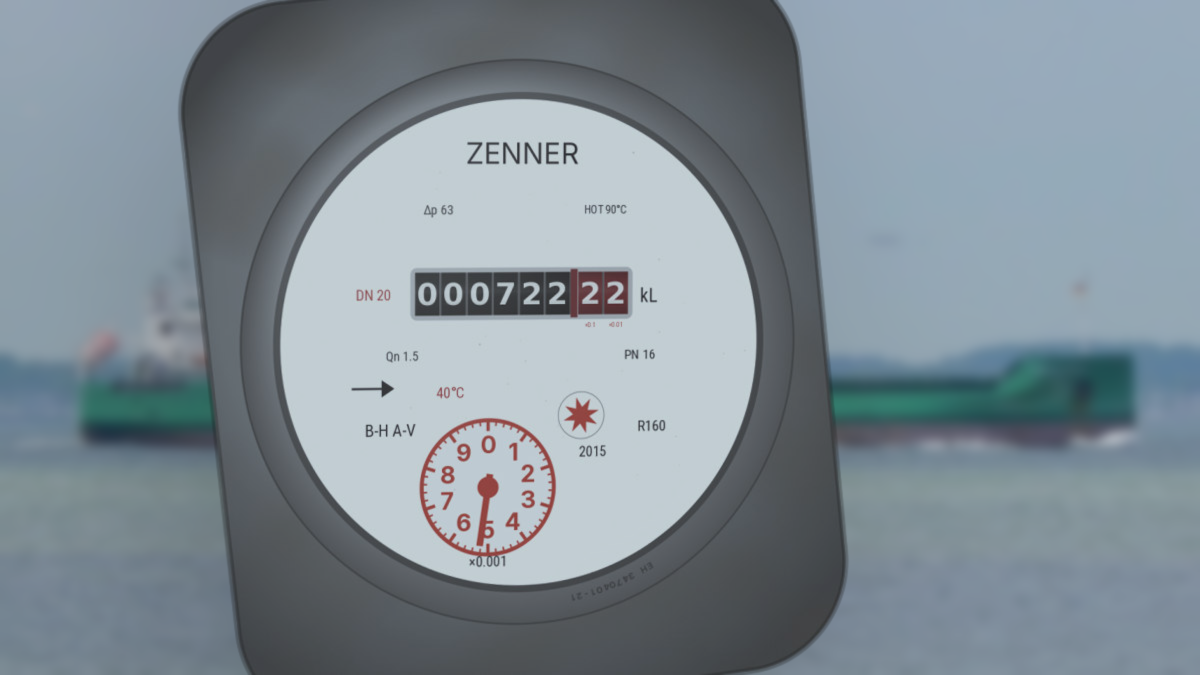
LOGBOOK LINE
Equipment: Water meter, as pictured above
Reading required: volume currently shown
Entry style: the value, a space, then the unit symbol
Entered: 722.225 kL
